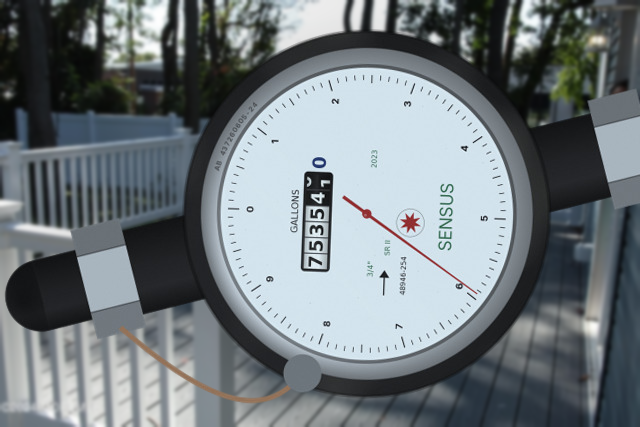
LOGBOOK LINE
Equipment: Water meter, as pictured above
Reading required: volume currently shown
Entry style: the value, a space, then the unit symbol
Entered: 7535405.9 gal
